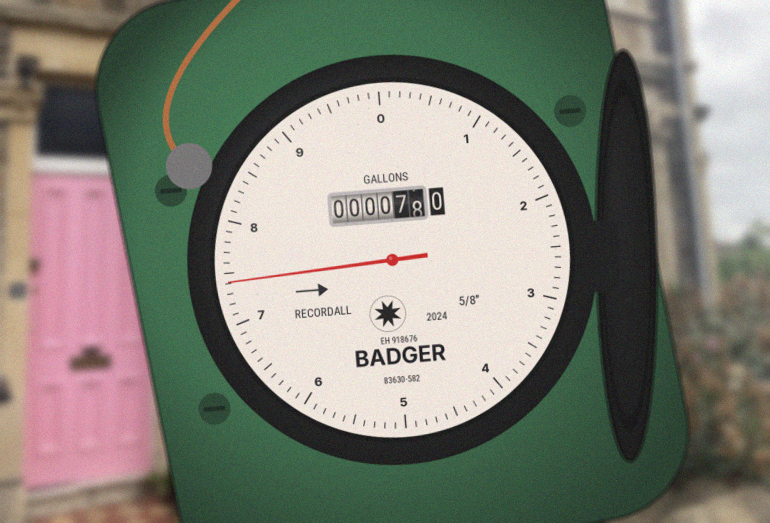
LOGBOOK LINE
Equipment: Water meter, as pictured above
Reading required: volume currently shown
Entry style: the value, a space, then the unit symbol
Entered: 777.4 gal
